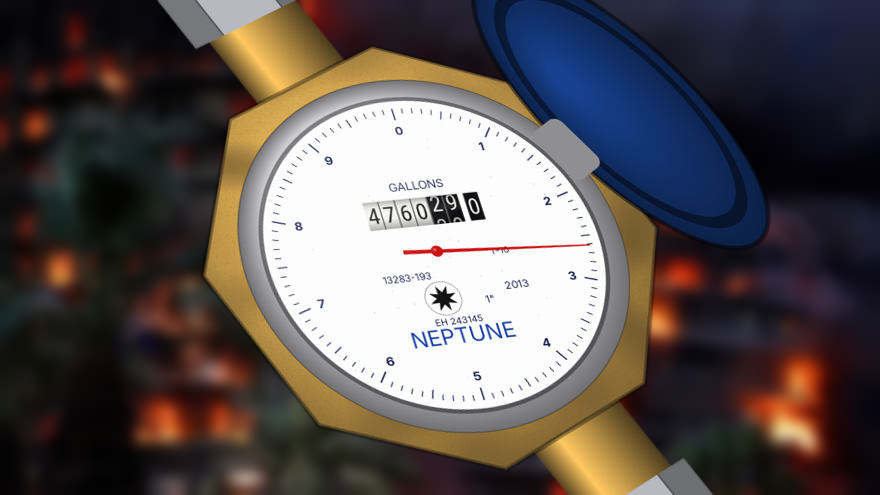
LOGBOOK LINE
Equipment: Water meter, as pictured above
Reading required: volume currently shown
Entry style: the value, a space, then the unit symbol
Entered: 4760292.6 gal
